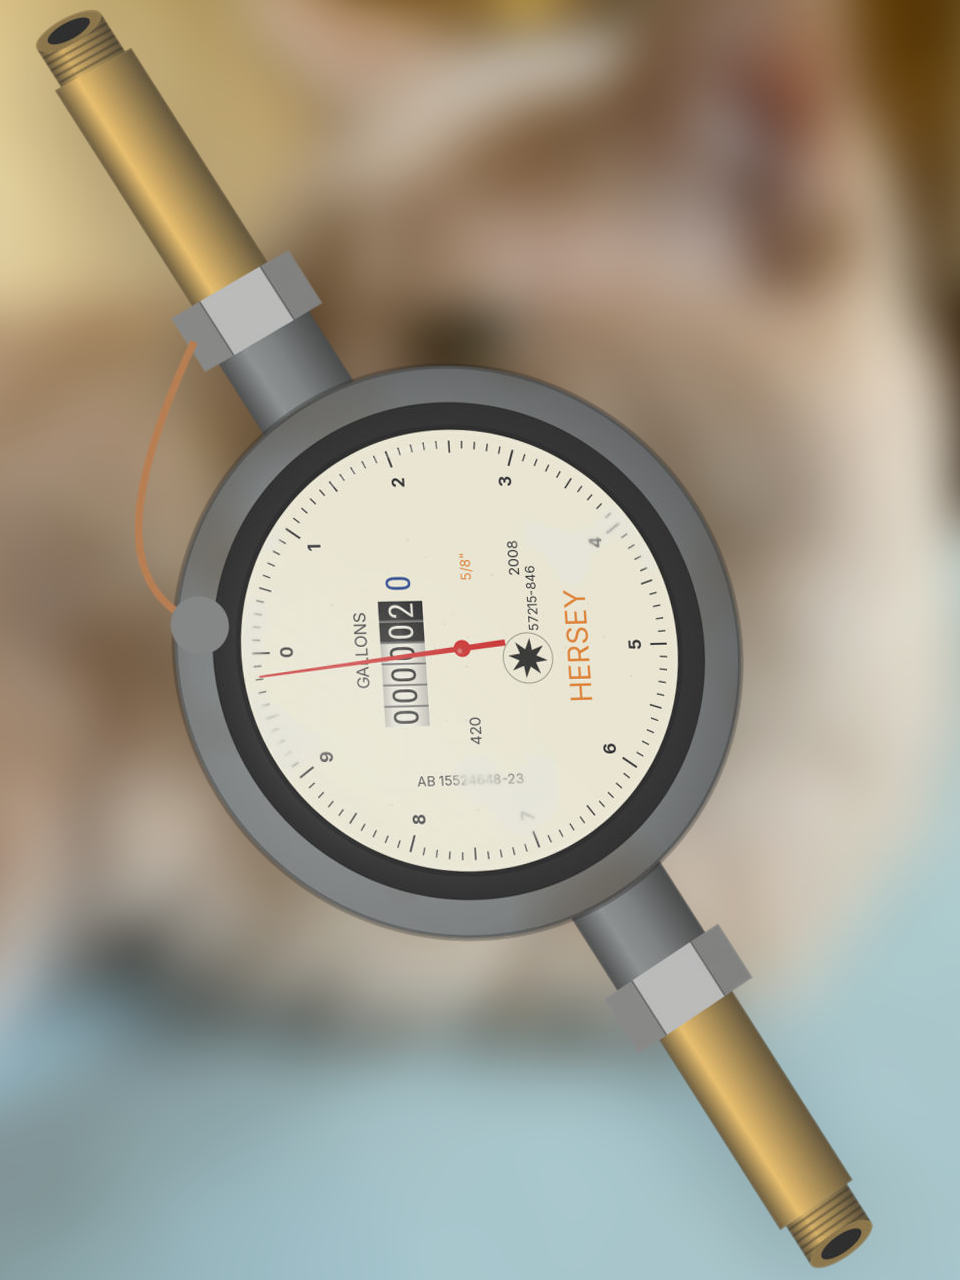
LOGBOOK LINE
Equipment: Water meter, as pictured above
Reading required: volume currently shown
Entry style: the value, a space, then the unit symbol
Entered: 19.8 gal
